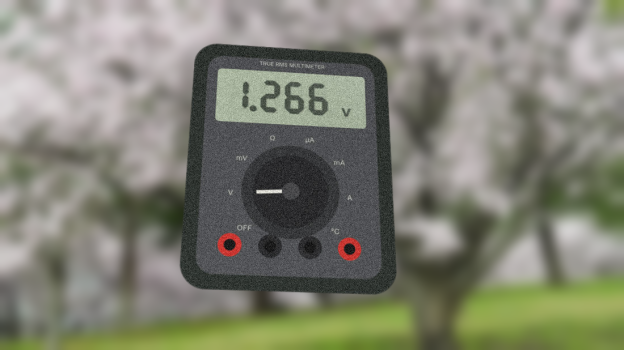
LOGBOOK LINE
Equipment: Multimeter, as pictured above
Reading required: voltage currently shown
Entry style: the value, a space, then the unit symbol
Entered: 1.266 V
